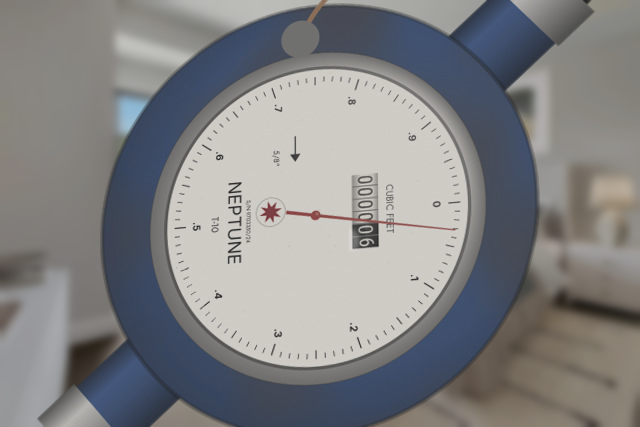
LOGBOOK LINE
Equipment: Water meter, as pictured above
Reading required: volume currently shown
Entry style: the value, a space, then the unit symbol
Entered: 6.03 ft³
